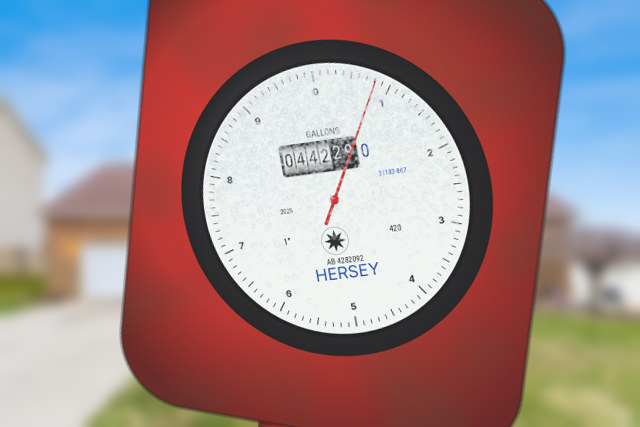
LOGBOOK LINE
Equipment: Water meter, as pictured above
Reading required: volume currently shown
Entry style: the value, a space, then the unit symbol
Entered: 442290.8 gal
